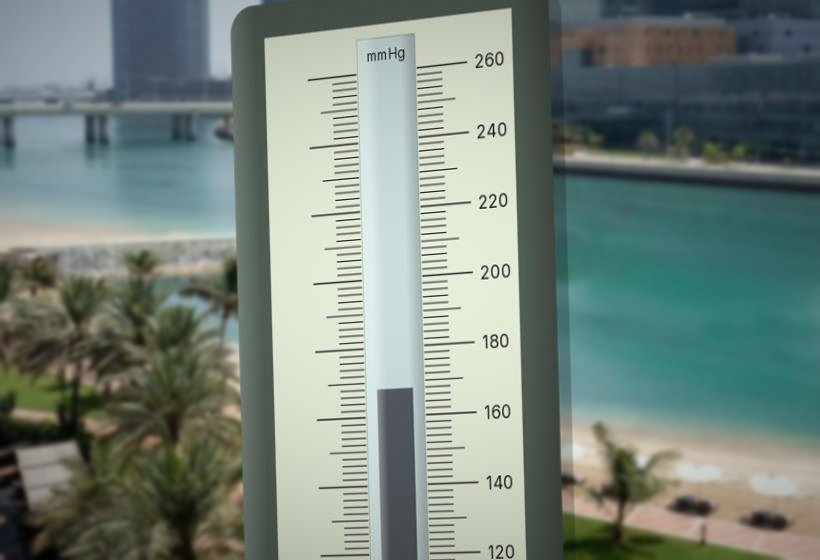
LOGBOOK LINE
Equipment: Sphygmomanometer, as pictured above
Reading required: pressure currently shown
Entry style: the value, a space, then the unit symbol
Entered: 168 mmHg
